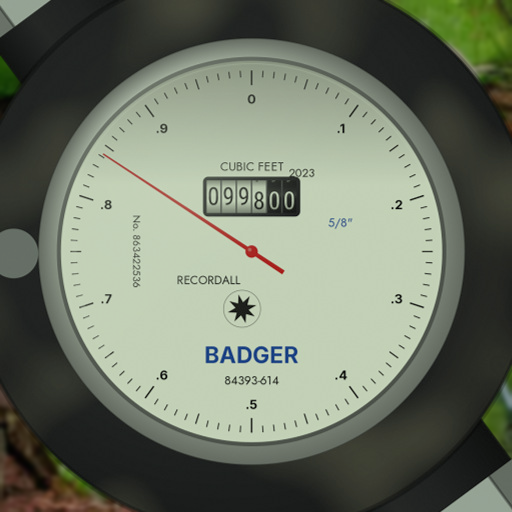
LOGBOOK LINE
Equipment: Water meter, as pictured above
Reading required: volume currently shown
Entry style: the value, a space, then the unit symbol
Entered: 99799.84 ft³
